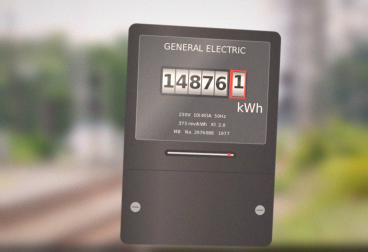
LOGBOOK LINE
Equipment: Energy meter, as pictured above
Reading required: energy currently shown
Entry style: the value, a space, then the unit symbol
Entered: 14876.1 kWh
